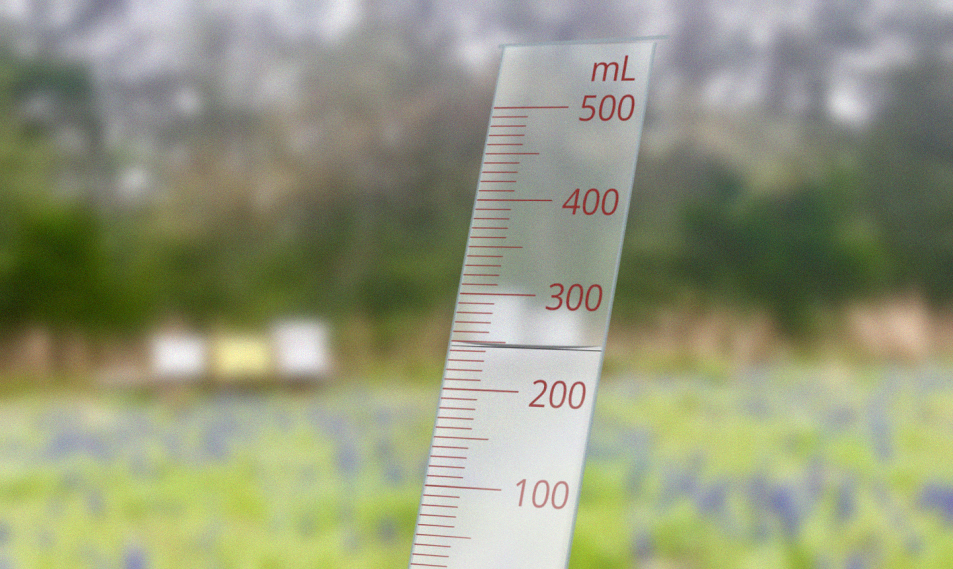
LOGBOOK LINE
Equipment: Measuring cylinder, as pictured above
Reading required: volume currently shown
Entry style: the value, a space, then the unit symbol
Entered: 245 mL
